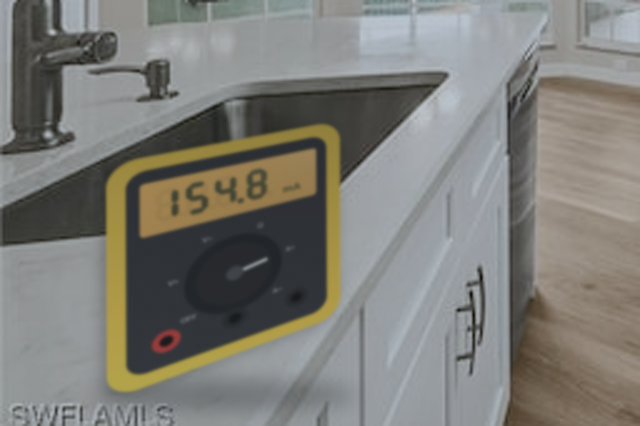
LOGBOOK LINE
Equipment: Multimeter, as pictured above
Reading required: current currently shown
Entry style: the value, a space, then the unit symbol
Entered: 154.8 mA
